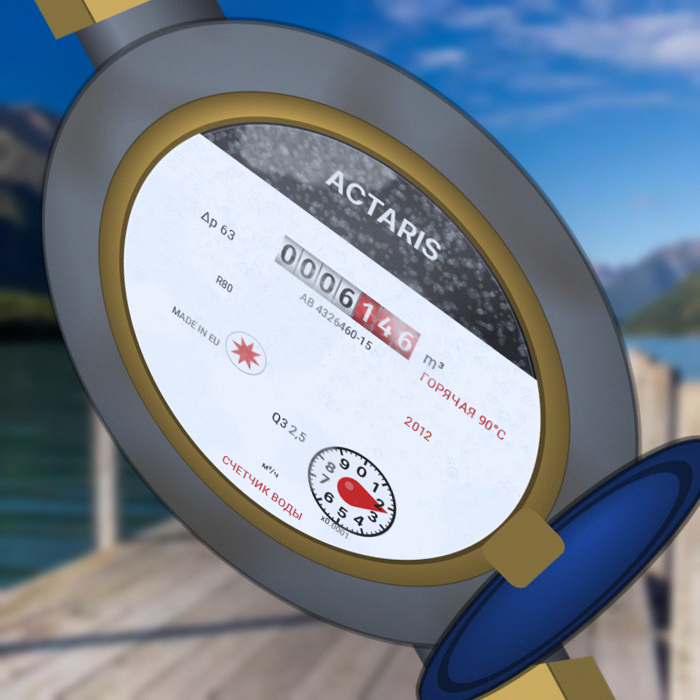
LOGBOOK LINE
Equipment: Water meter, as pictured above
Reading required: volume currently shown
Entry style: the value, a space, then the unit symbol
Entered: 6.1462 m³
